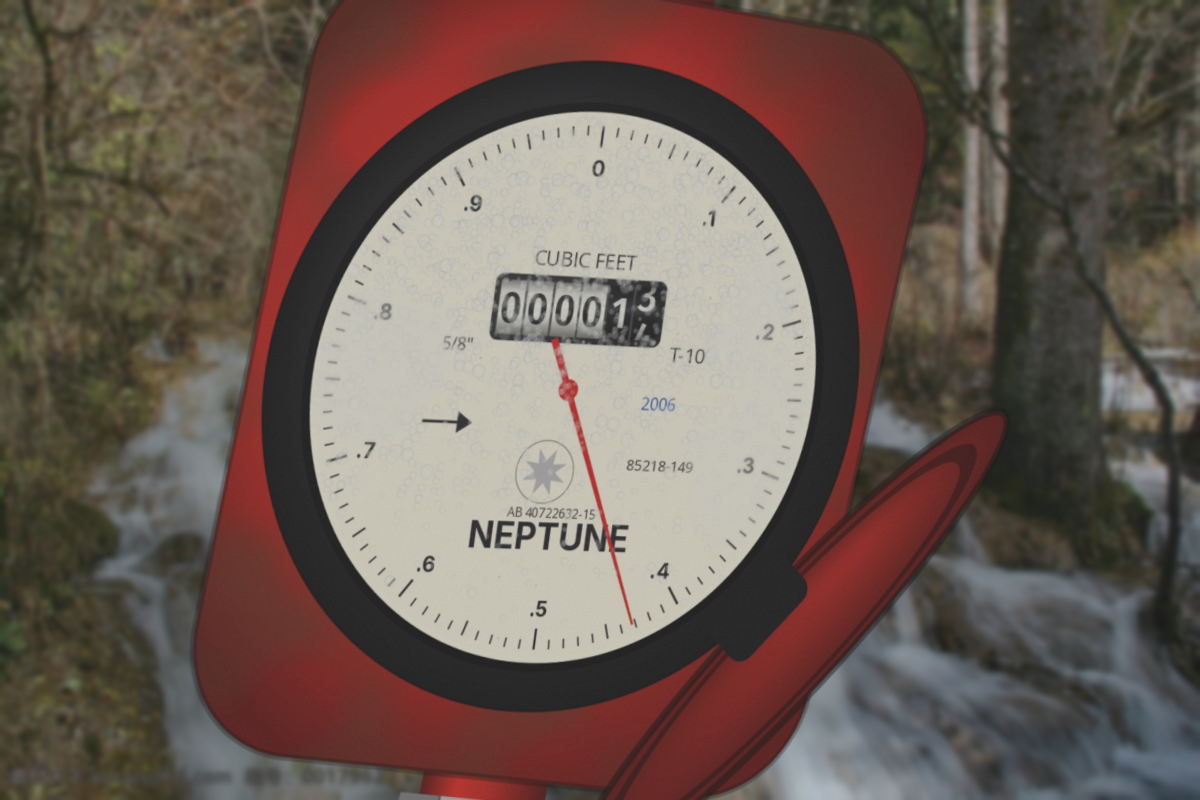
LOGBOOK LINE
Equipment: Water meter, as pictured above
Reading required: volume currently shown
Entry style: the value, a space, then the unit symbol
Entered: 13.43 ft³
